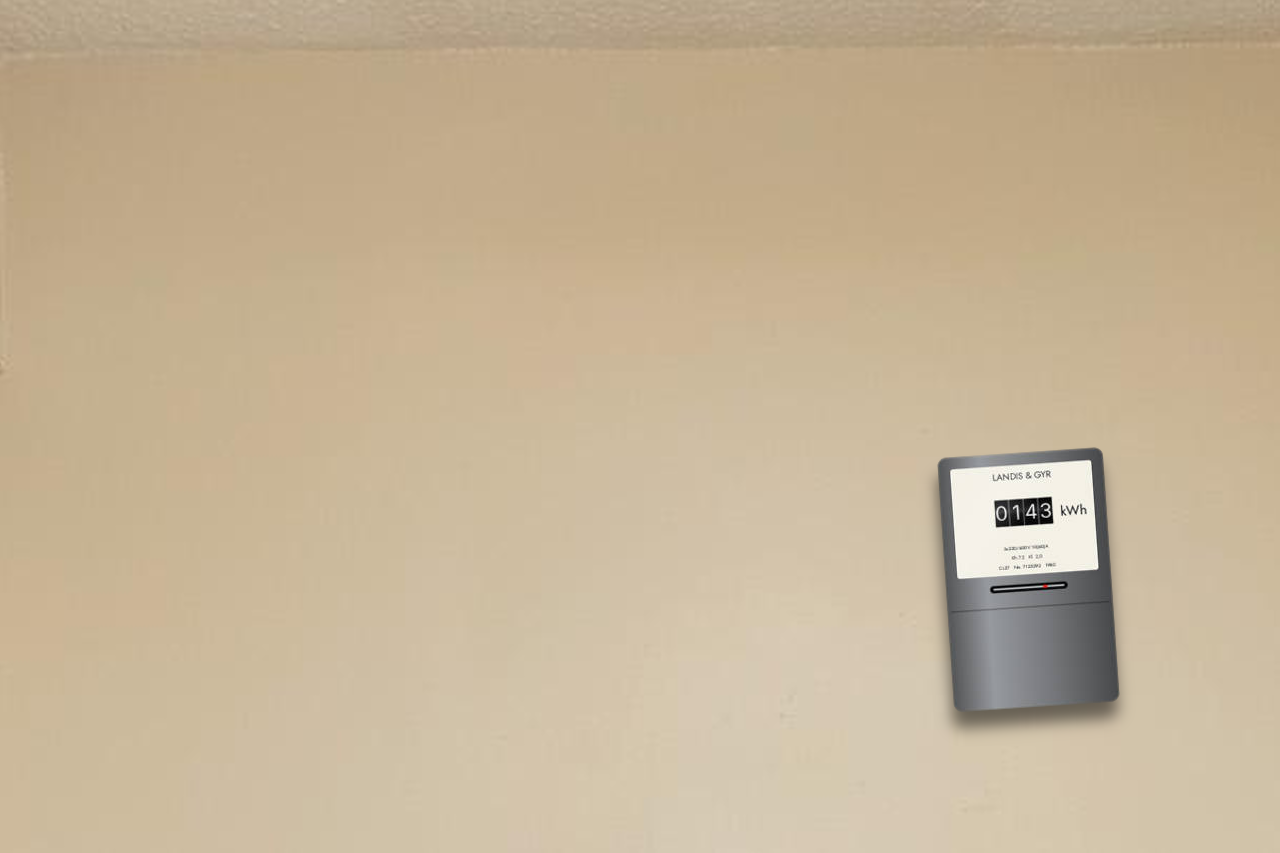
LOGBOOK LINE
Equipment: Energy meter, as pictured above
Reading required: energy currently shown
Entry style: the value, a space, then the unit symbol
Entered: 143 kWh
